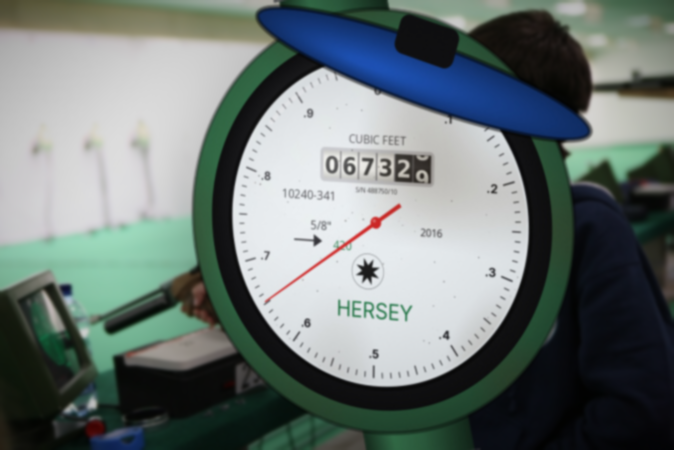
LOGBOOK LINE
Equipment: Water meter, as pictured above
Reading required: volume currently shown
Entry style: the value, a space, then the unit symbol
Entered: 67328.65 ft³
